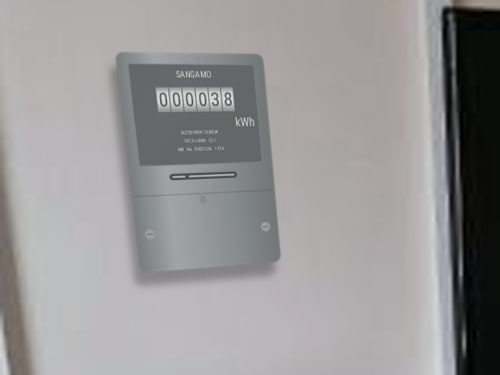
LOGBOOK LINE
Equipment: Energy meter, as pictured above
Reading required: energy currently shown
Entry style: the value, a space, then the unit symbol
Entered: 38 kWh
